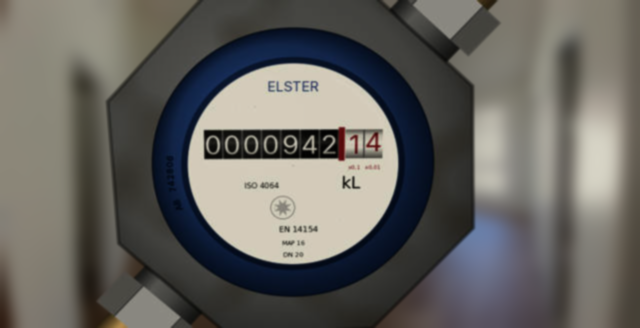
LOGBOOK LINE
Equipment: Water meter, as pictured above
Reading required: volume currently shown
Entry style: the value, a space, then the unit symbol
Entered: 942.14 kL
